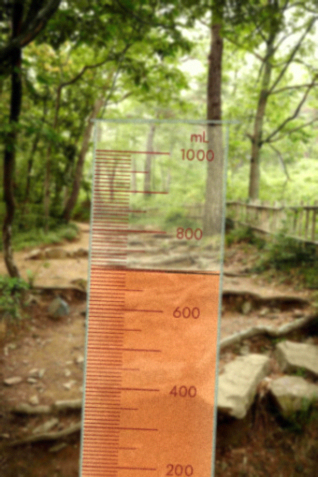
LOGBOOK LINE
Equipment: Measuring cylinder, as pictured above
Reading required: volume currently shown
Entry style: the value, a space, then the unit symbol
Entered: 700 mL
